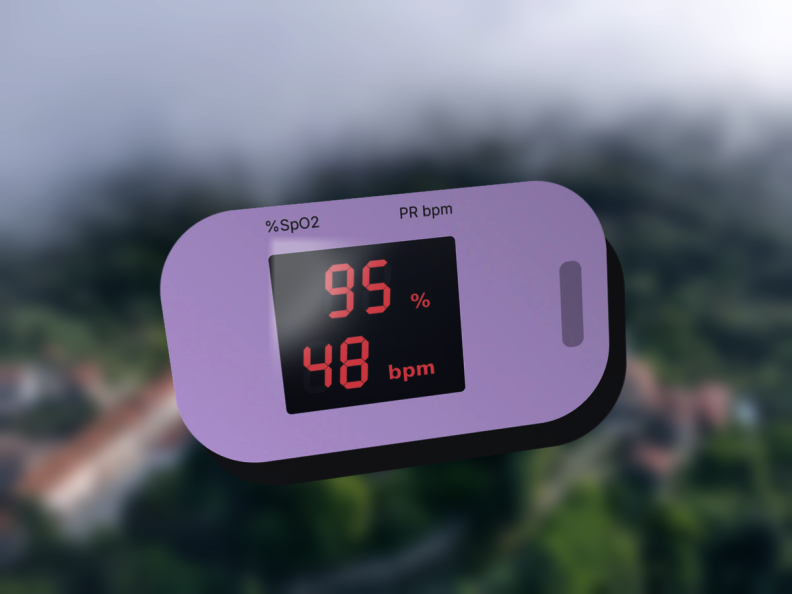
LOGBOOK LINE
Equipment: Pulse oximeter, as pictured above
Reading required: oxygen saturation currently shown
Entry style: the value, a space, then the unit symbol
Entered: 95 %
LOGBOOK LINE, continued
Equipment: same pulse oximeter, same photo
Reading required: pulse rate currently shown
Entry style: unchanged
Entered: 48 bpm
